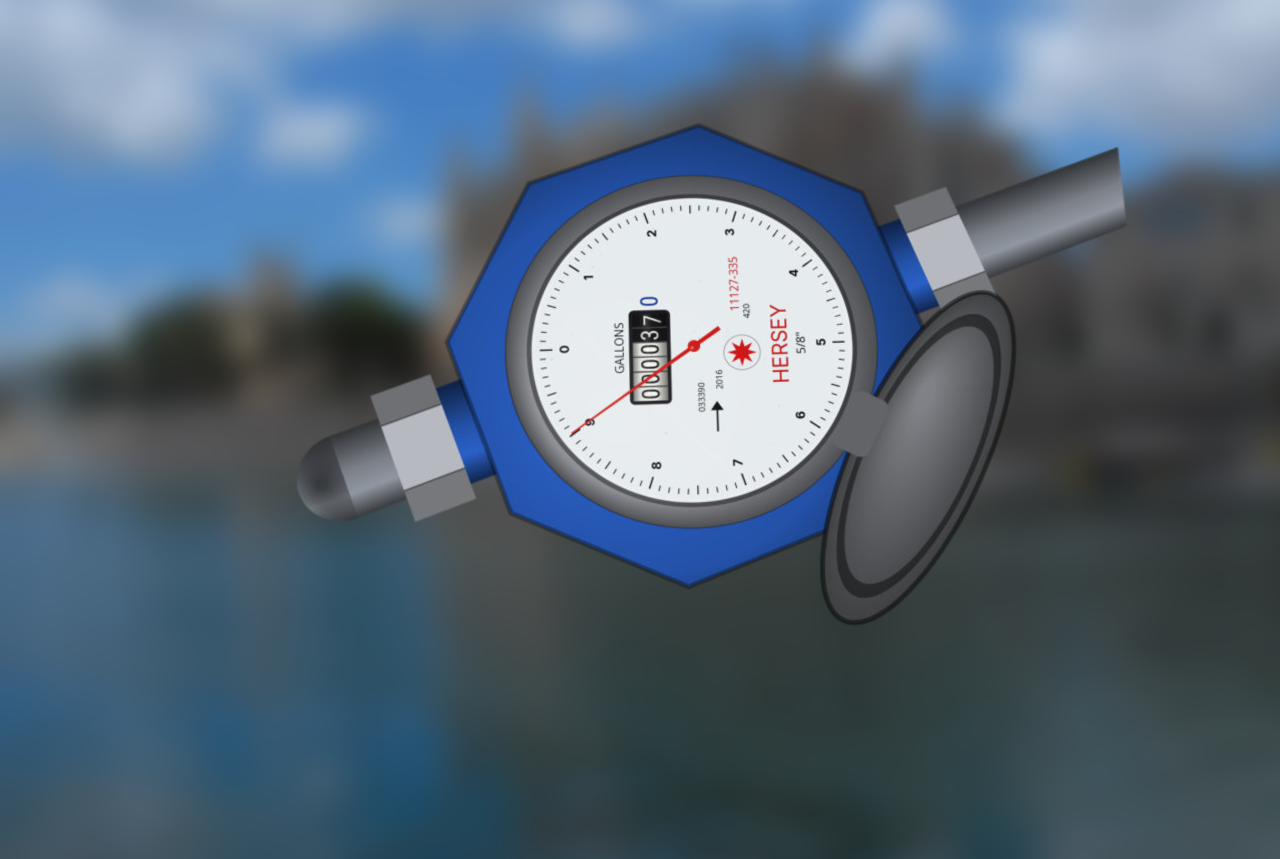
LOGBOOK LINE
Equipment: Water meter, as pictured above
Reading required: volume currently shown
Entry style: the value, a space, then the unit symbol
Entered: 369.0 gal
